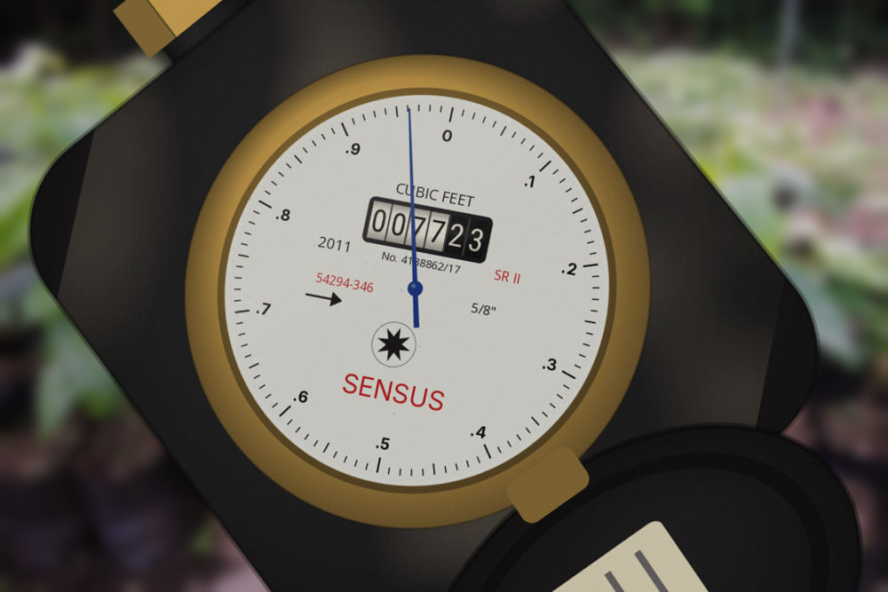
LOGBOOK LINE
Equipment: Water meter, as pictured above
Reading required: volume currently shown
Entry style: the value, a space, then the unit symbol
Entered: 7722.96 ft³
